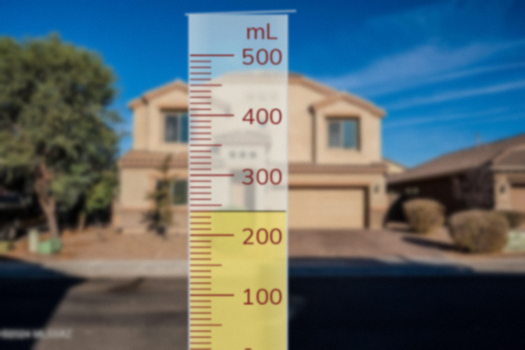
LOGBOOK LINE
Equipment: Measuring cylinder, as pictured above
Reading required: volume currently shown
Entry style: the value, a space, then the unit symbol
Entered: 240 mL
